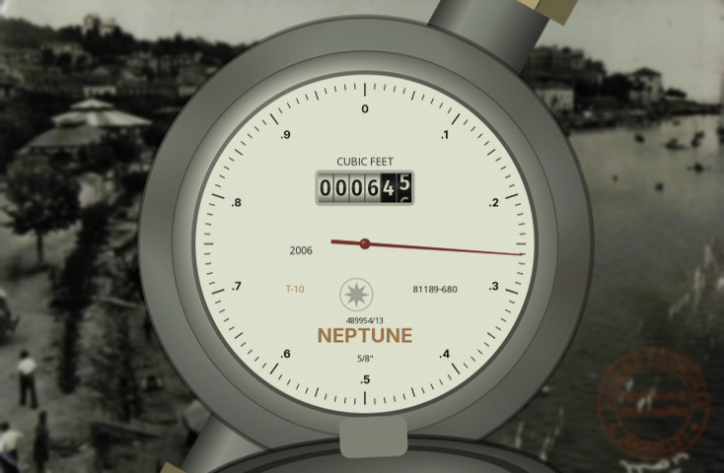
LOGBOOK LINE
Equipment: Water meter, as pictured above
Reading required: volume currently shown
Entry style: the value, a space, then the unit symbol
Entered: 645.26 ft³
